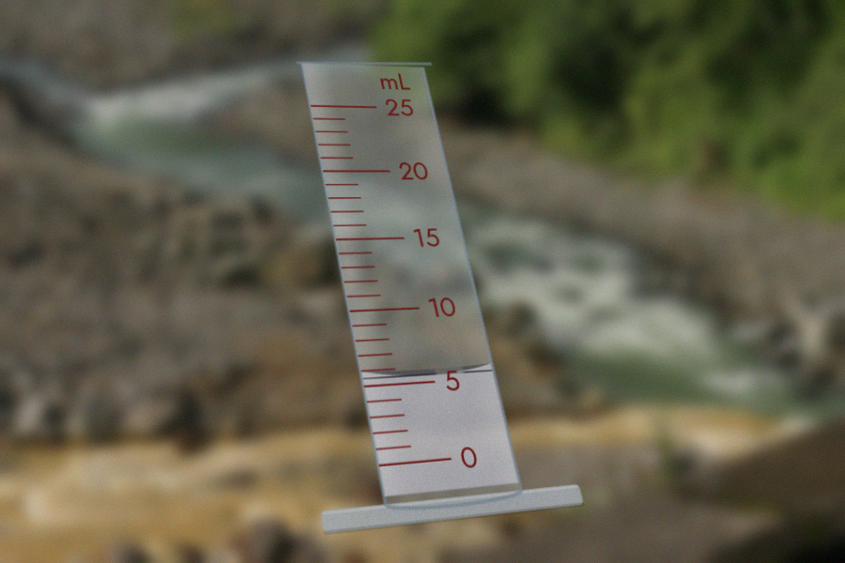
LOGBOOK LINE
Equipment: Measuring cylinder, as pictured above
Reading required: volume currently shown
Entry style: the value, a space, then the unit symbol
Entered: 5.5 mL
